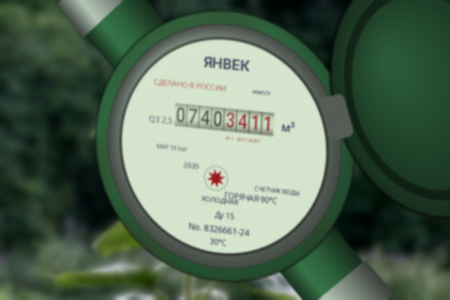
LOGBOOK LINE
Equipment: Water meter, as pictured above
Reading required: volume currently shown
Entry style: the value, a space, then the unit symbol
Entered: 740.3411 m³
